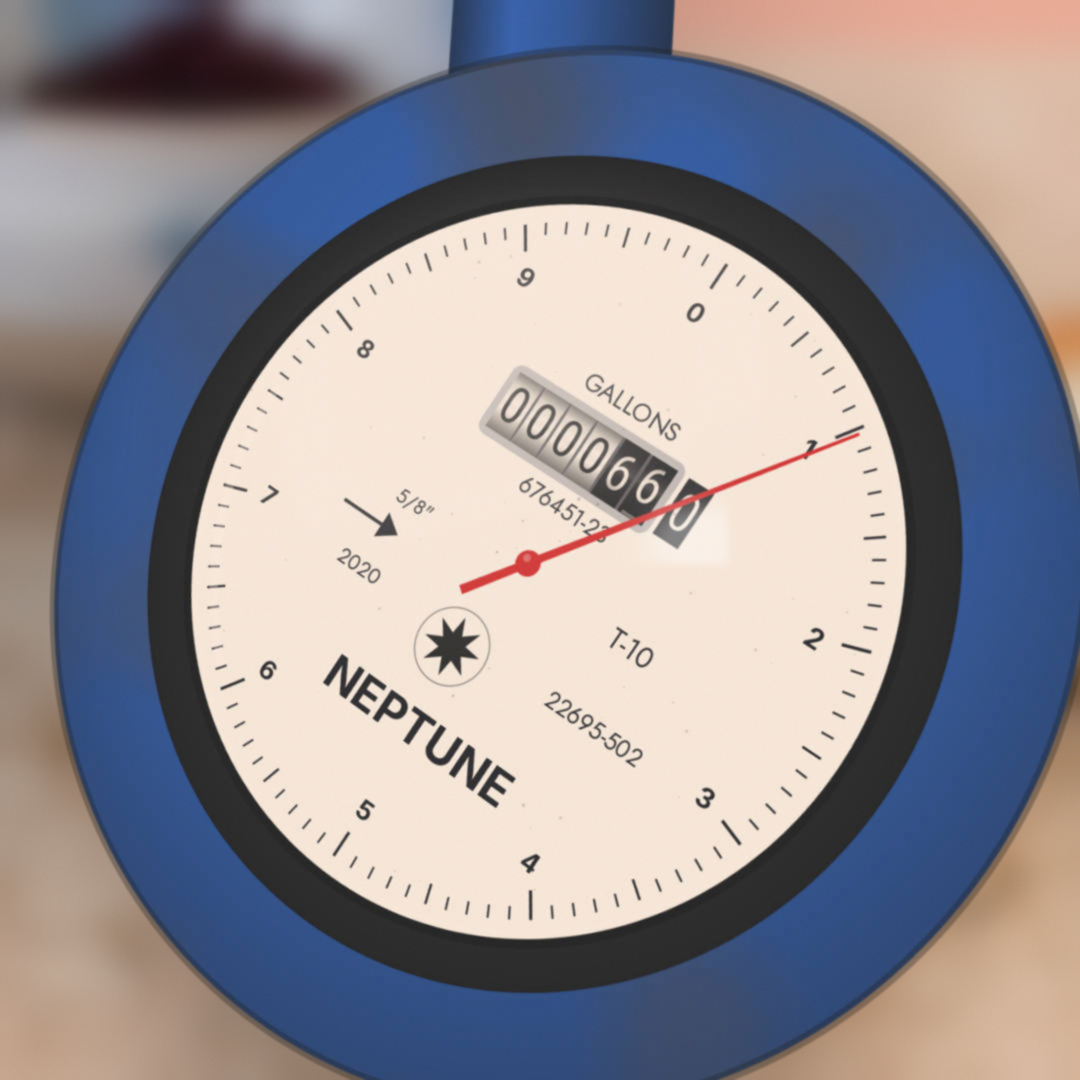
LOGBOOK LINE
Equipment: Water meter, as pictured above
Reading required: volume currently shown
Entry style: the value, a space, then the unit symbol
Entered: 661.0 gal
